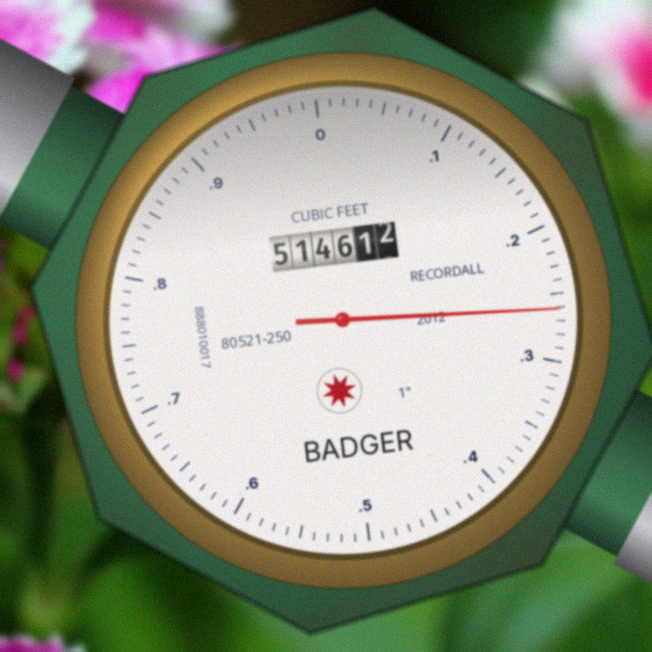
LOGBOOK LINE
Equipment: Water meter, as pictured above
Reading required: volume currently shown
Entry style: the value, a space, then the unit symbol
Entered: 514612.26 ft³
